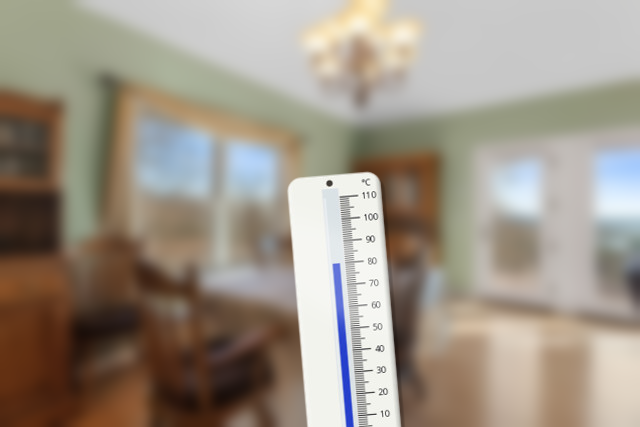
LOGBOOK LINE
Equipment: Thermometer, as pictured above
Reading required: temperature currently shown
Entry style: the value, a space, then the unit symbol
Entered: 80 °C
